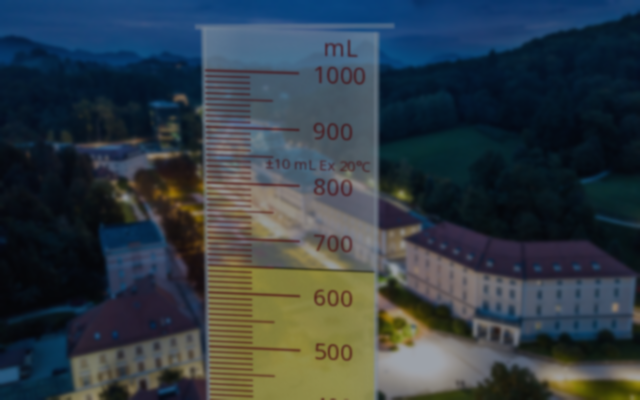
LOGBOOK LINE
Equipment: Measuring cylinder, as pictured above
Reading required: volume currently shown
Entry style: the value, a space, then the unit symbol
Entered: 650 mL
